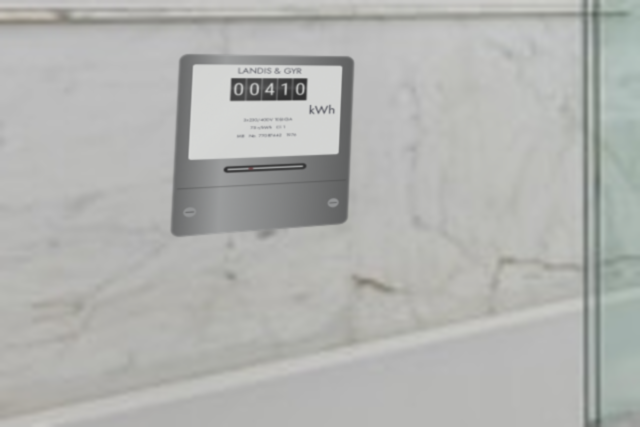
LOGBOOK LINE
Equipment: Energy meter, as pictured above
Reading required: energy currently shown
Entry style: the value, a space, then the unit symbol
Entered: 410 kWh
